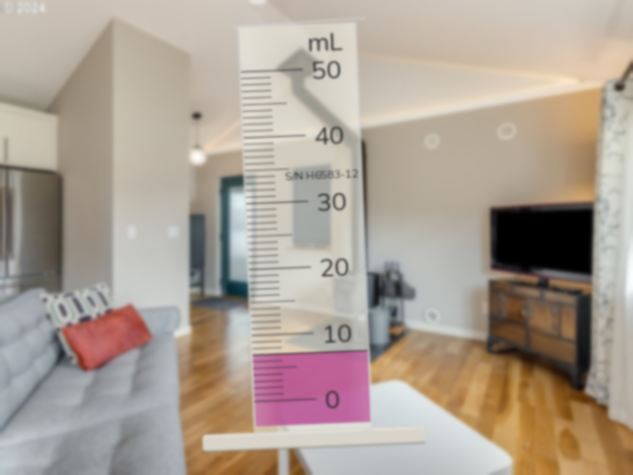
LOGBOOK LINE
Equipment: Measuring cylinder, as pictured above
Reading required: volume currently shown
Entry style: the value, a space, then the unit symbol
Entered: 7 mL
